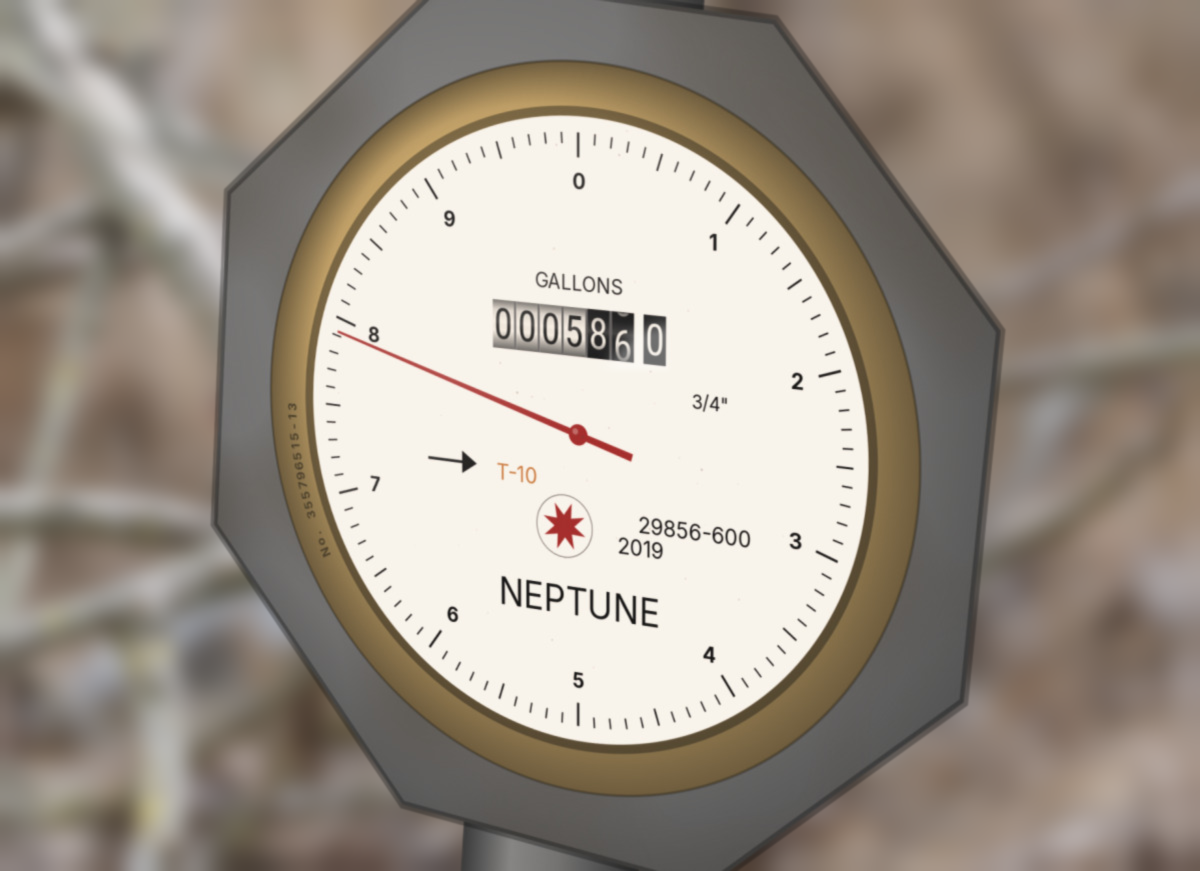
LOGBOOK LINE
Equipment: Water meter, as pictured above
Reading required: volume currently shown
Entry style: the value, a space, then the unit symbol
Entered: 5857.9 gal
